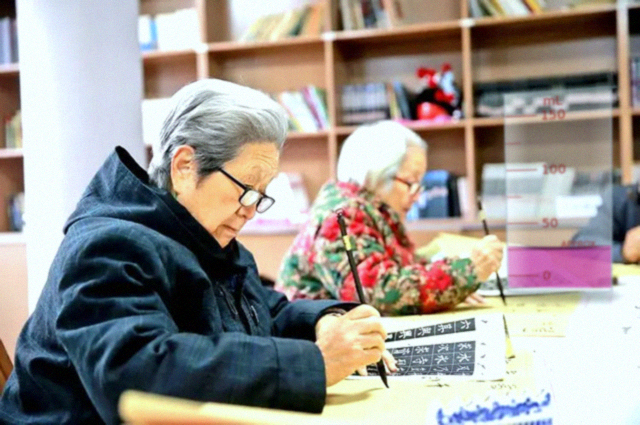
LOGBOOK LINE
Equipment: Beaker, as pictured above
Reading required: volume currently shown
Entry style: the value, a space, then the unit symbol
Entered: 25 mL
